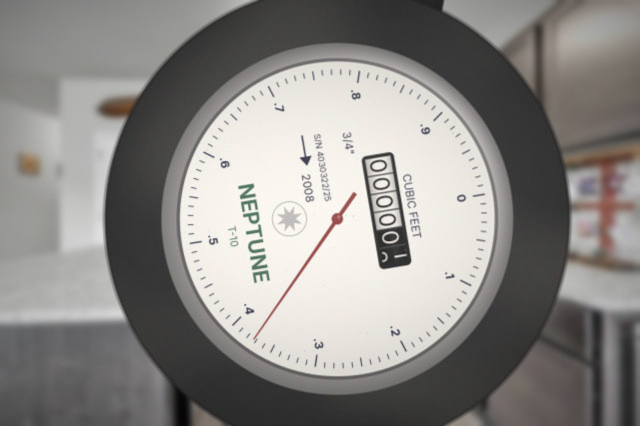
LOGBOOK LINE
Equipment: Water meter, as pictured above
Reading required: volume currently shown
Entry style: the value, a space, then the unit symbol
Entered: 1.37 ft³
